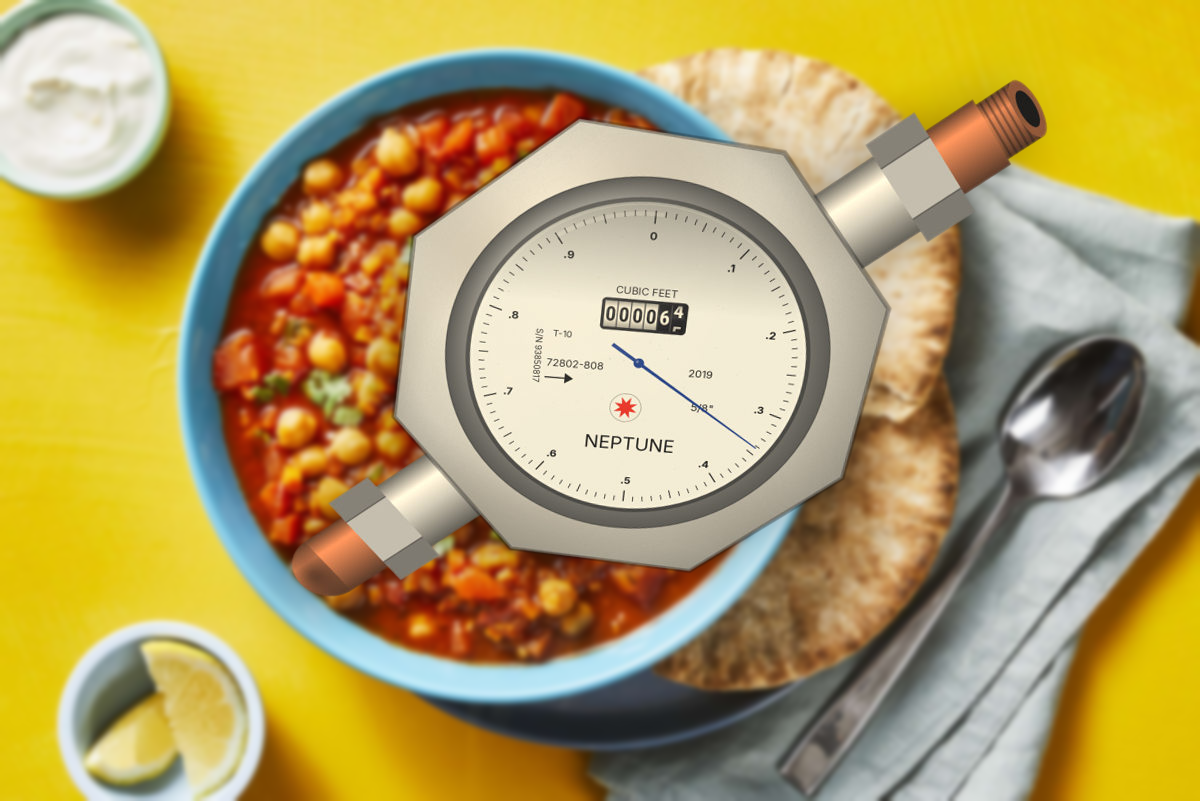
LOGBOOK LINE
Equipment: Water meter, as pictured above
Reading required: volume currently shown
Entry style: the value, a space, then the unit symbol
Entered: 64.34 ft³
